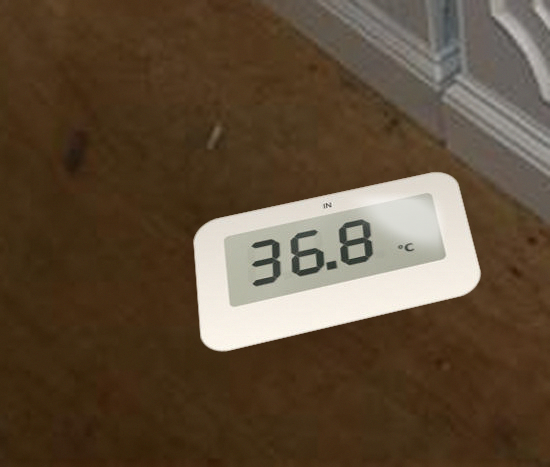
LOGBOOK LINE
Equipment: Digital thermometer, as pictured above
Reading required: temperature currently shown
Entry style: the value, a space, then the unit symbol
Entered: 36.8 °C
